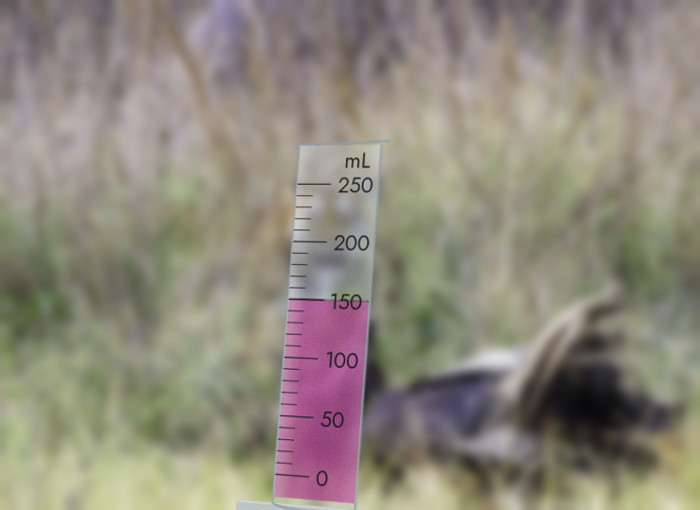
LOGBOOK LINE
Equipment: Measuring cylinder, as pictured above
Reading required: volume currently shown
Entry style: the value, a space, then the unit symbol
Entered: 150 mL
